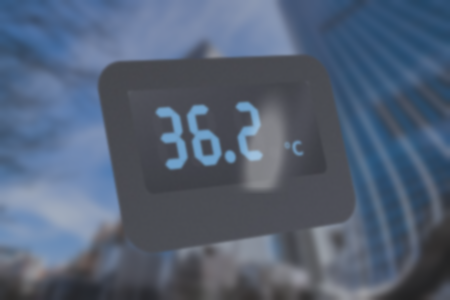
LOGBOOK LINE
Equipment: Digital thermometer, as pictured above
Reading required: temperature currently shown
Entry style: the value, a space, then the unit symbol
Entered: 36.2 °C
